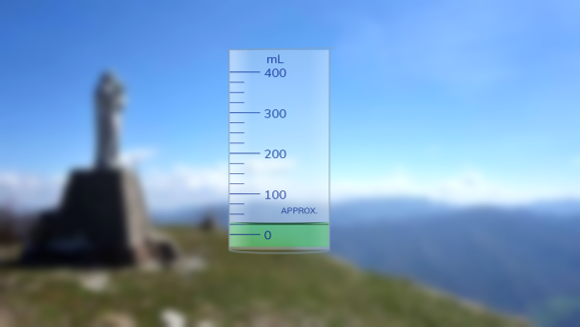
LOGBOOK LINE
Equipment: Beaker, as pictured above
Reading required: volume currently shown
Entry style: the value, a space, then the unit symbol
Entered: 25 mL
